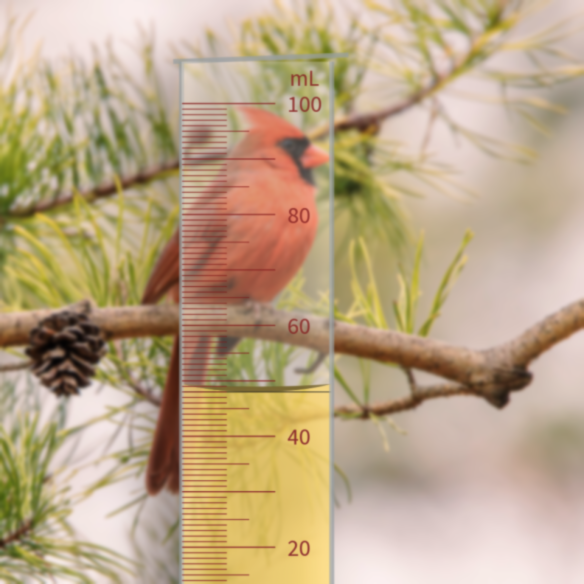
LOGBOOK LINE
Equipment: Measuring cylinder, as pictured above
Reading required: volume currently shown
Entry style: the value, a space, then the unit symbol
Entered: 48 mL
